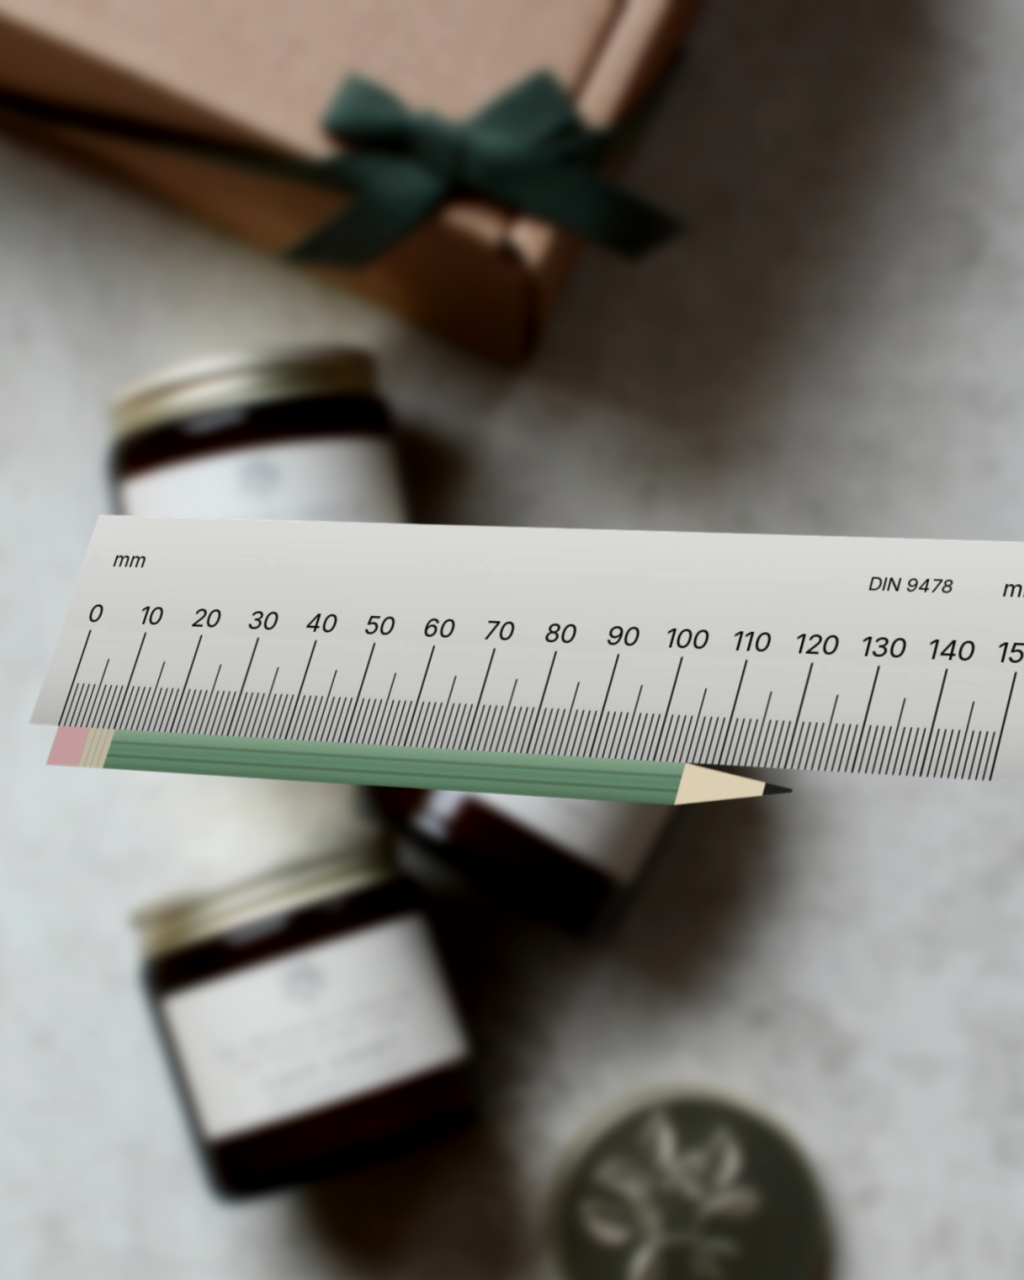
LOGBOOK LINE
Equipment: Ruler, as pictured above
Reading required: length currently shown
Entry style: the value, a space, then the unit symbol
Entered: 122 mm
